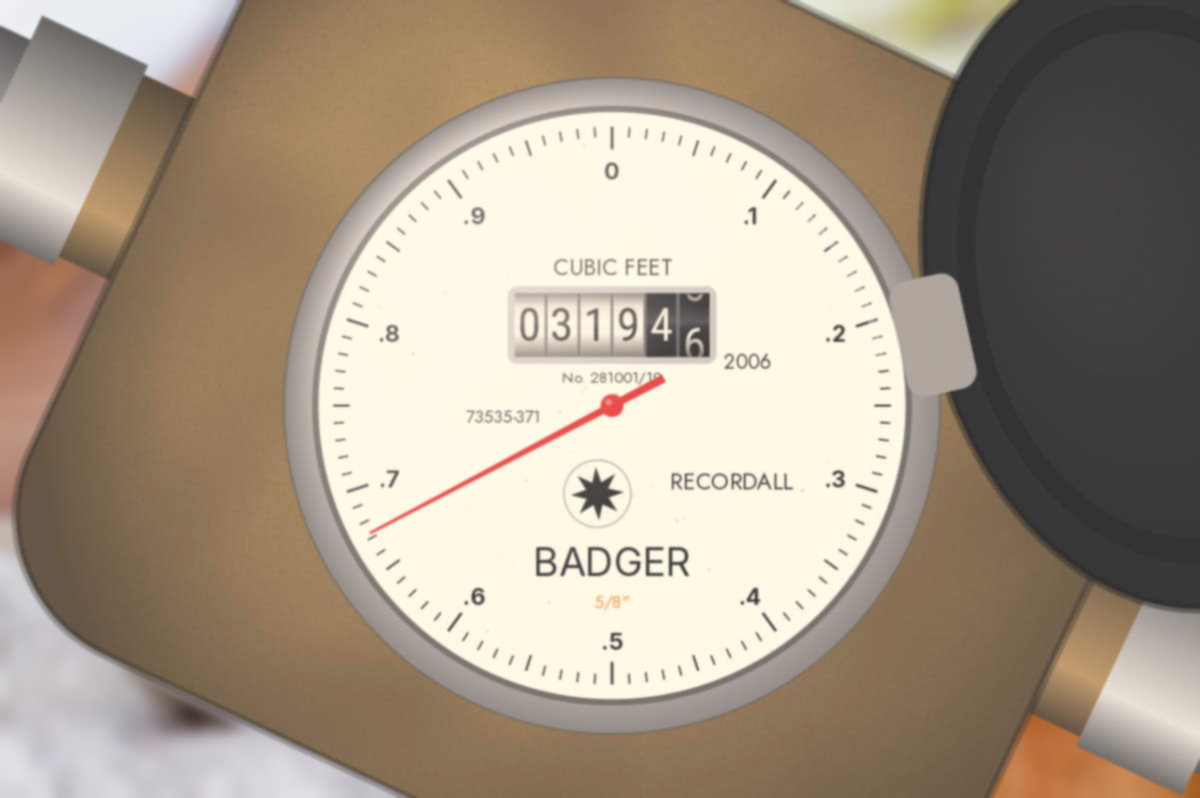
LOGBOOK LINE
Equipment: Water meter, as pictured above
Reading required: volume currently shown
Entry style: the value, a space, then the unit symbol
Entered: 31945.67 ft³
